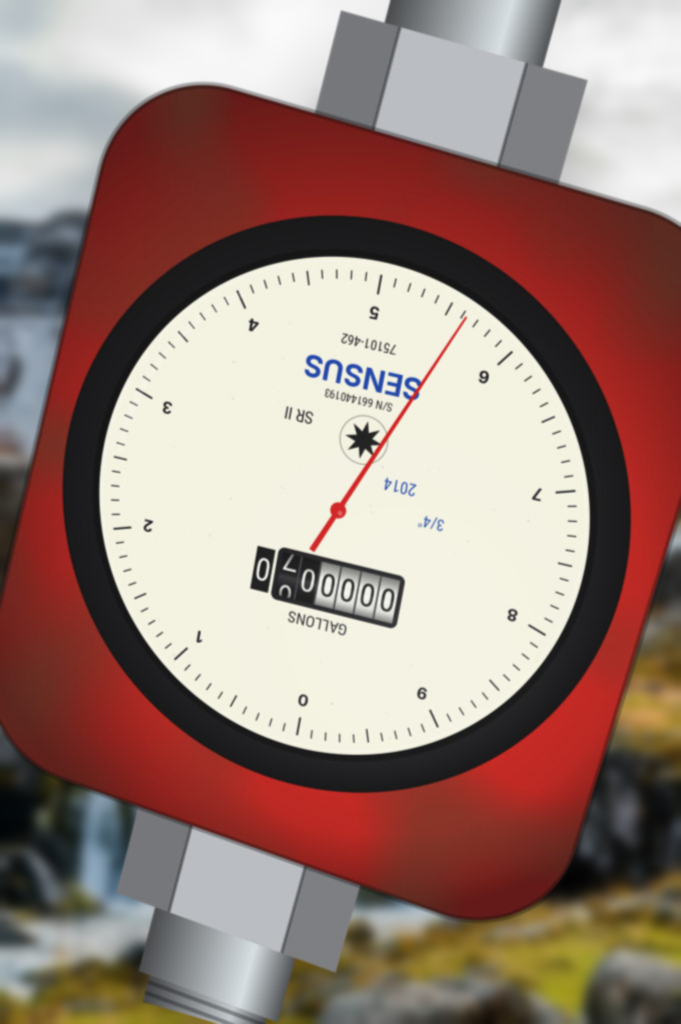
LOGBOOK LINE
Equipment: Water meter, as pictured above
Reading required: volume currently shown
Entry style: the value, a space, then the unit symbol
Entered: 65.6 gal
